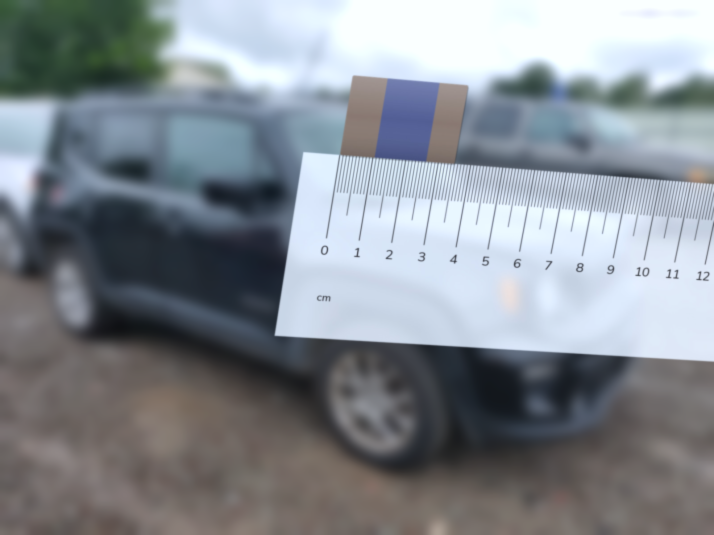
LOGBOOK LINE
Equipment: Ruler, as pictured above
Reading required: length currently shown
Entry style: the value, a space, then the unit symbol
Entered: 3.5 cm
